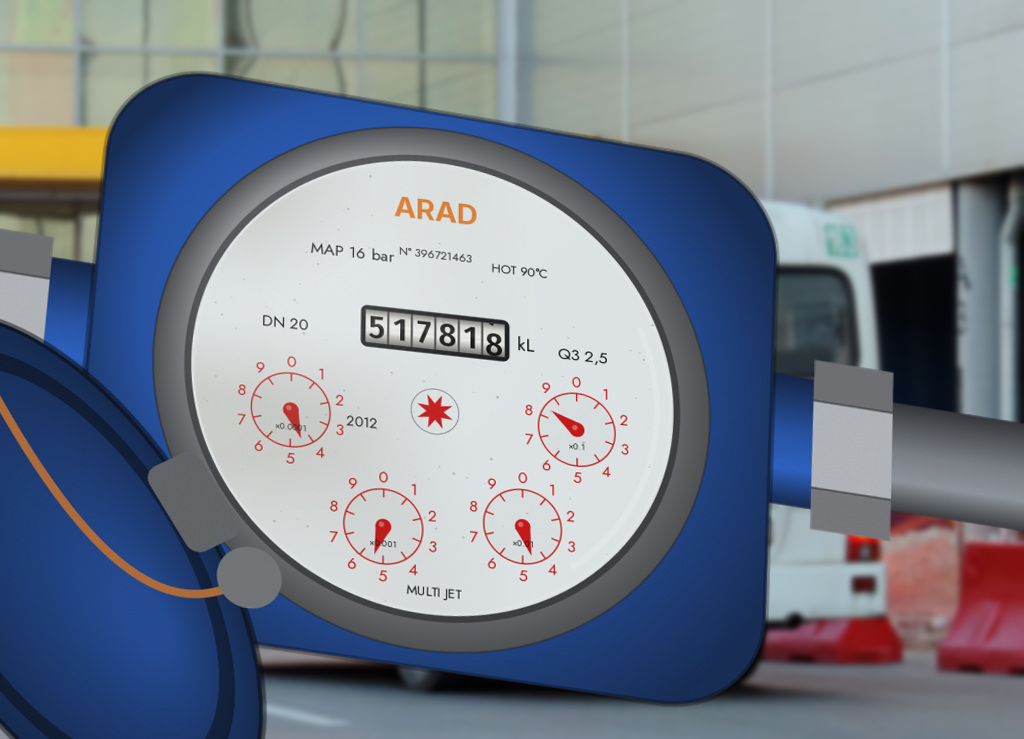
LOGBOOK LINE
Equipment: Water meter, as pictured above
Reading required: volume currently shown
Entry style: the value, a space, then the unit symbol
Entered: 517817.8454 kL
